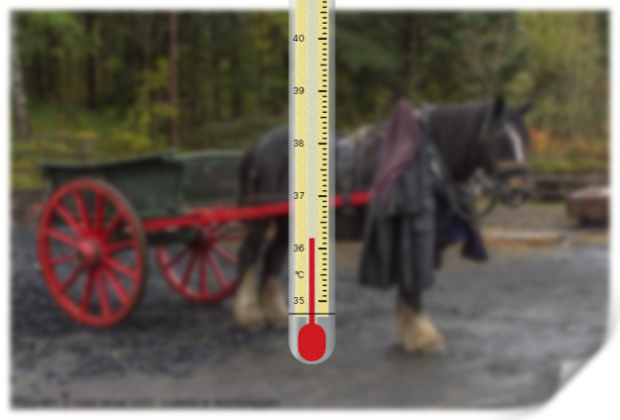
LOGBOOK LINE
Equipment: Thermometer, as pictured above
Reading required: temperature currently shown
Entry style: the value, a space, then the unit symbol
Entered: 36.2 °C
